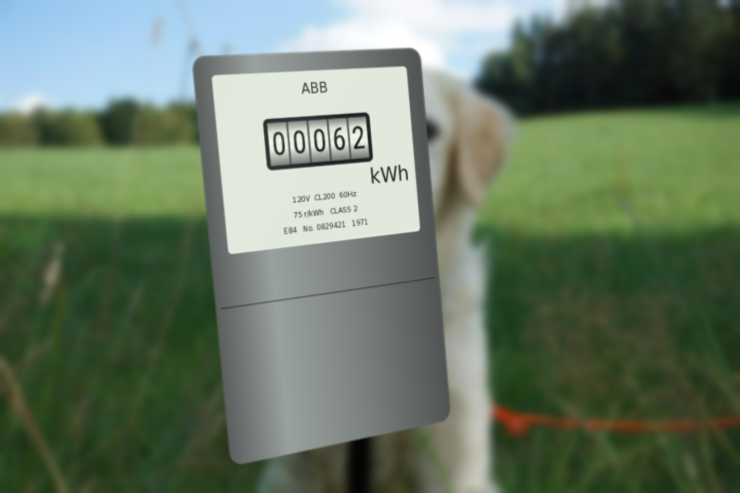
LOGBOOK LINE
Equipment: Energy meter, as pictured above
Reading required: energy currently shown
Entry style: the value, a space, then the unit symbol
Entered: 62 kWh
